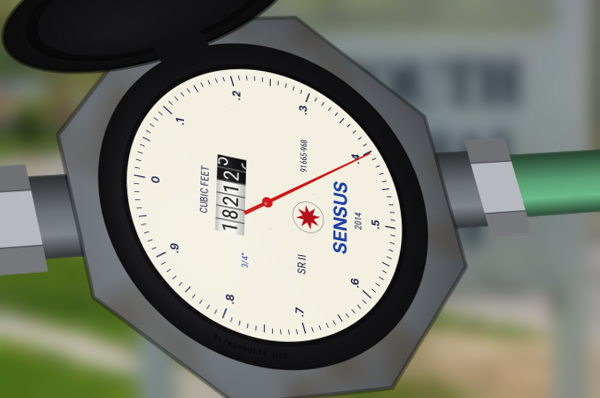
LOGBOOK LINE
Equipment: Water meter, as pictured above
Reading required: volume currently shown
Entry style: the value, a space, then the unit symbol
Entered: 182125.40 ft³
